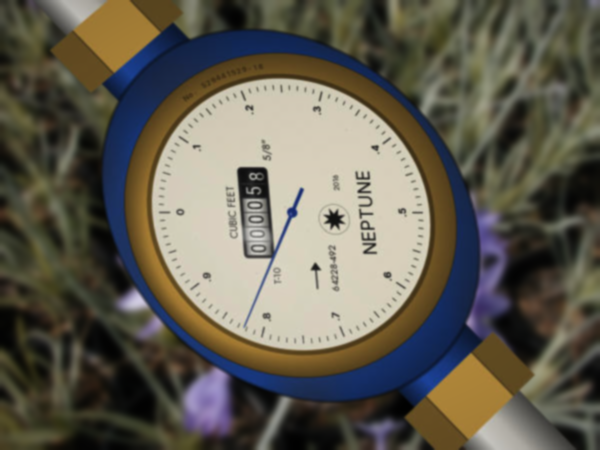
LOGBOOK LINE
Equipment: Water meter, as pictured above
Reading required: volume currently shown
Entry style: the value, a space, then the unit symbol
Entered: 57.82 ft³
